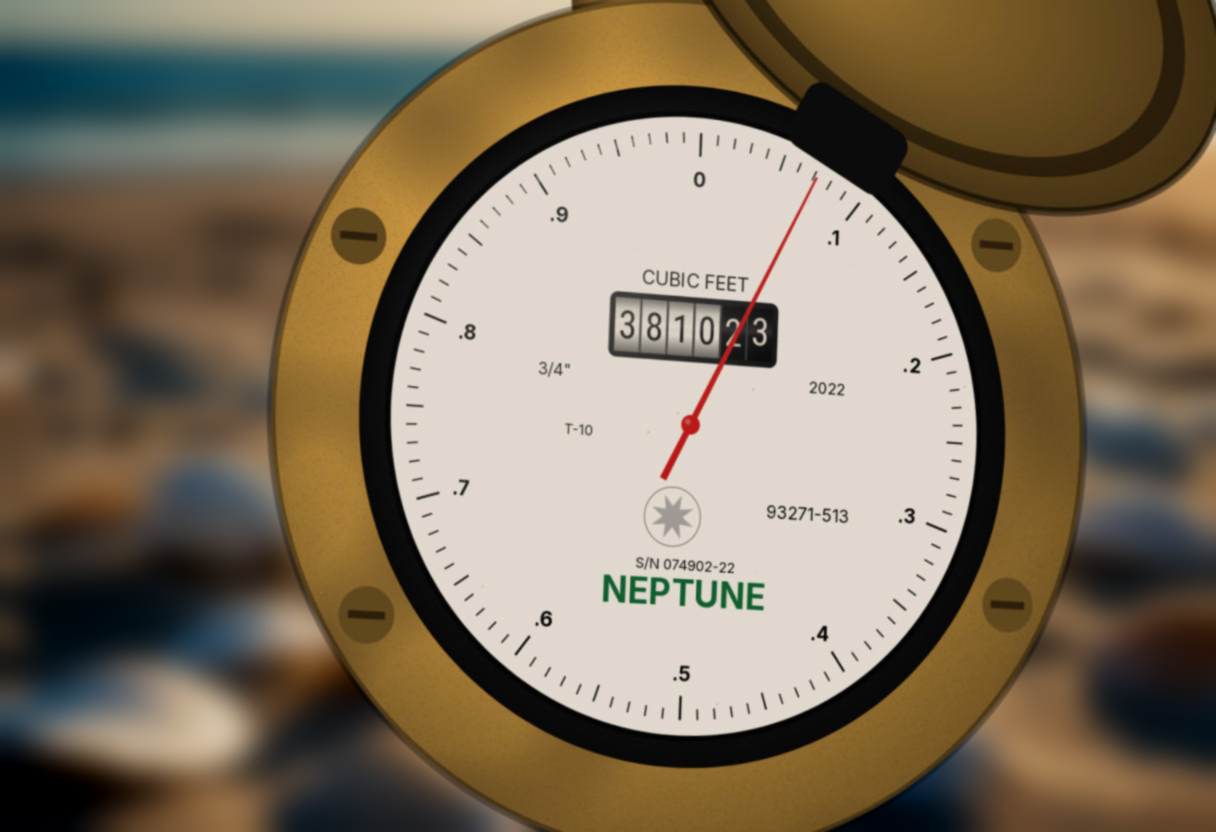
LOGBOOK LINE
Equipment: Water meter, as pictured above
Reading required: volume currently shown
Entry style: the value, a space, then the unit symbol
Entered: 381023.07 ft³
